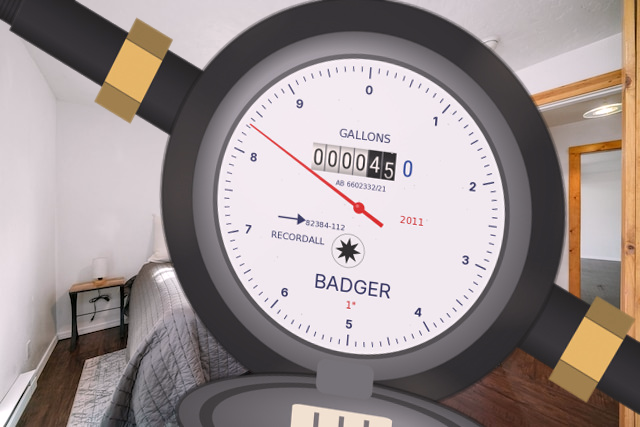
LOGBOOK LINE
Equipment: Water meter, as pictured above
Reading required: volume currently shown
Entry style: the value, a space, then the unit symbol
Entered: 448.3 gal
